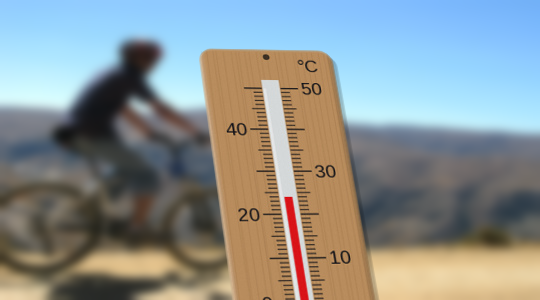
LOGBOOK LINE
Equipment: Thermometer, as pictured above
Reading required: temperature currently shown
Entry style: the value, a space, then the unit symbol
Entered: 24 °C
